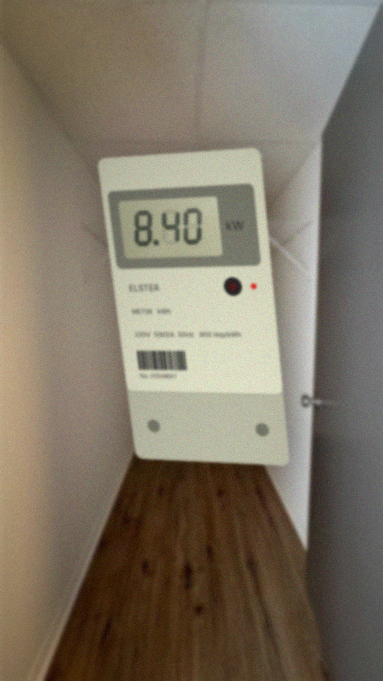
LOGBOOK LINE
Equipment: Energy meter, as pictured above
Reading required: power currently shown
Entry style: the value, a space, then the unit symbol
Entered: 8.40 kW
